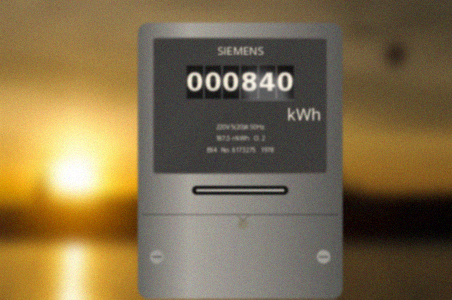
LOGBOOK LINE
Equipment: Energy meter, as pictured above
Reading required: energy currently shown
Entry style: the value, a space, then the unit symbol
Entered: 840 kWh
